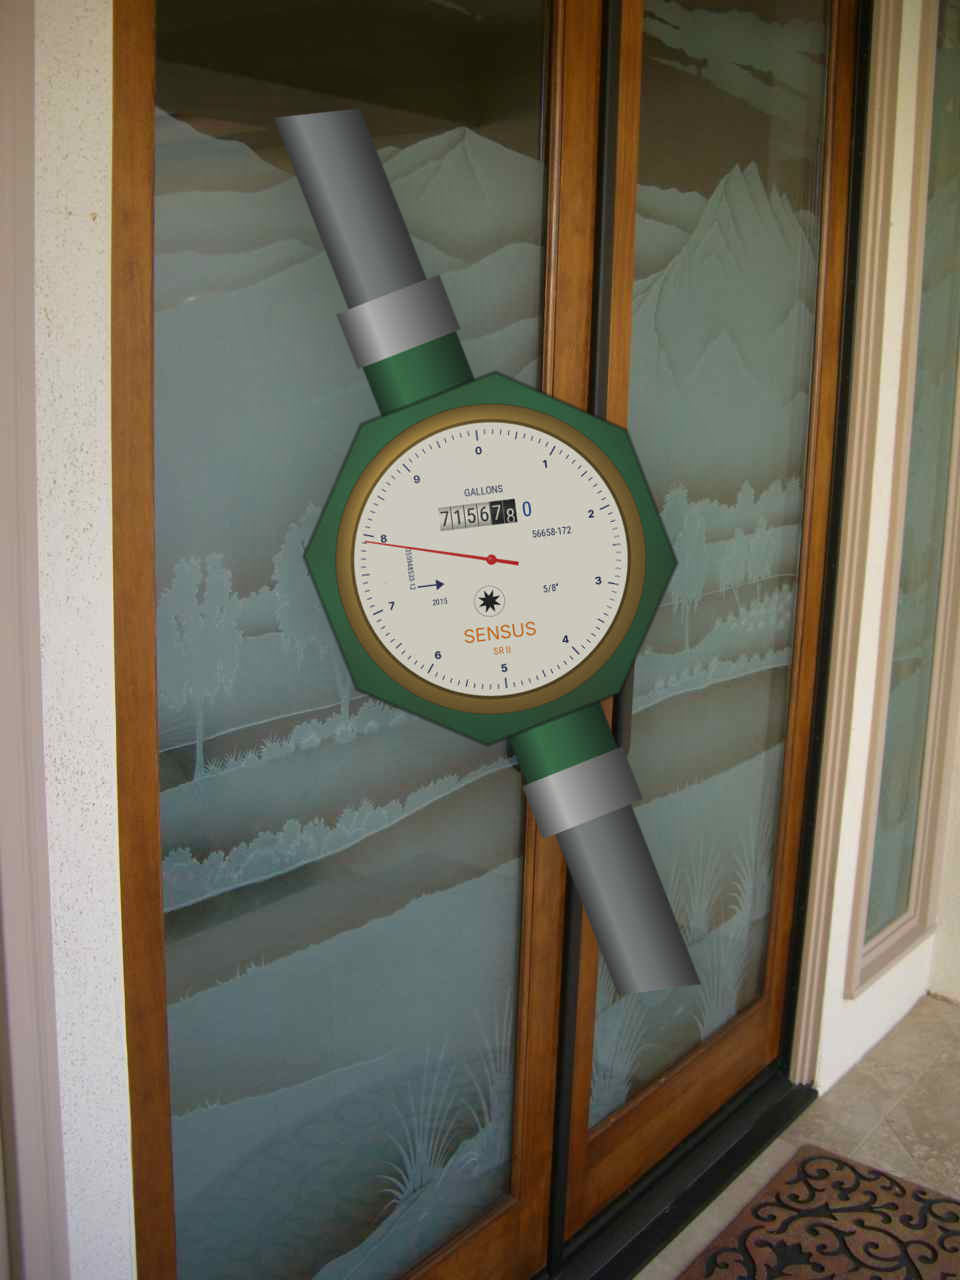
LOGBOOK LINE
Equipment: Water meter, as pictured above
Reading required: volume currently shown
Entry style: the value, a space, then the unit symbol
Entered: 7156777.9 gal
